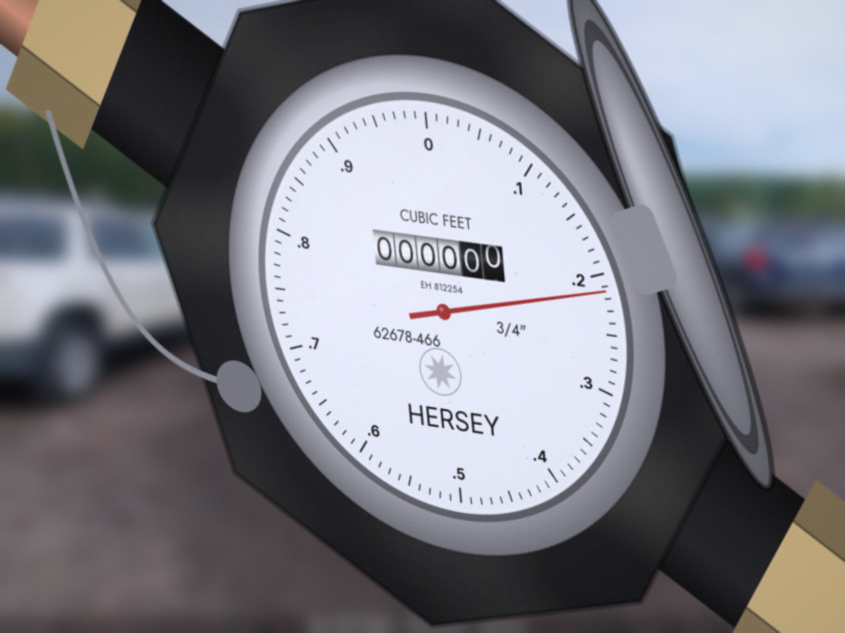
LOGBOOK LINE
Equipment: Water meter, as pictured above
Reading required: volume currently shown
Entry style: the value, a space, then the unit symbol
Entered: 0.21 ft³
